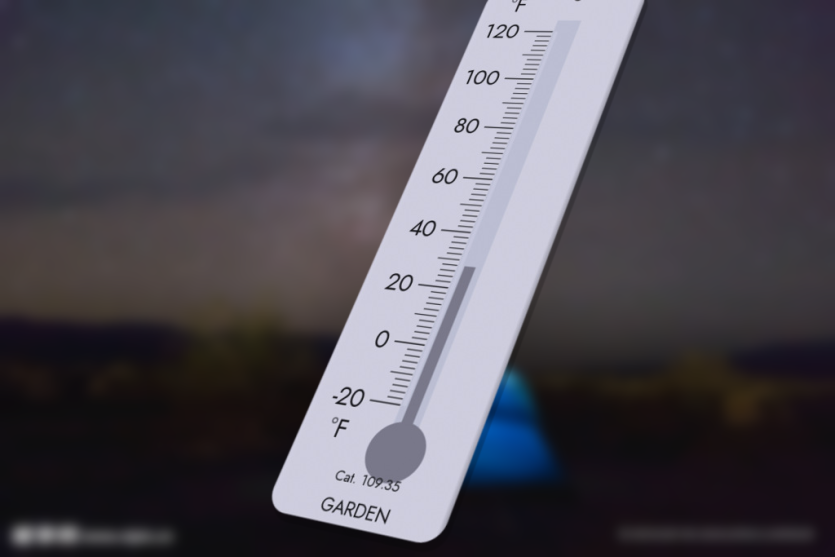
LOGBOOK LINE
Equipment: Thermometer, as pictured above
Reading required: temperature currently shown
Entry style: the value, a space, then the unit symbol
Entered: 28 °F
